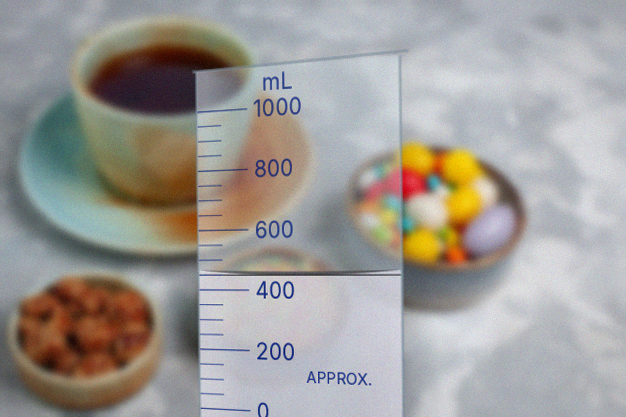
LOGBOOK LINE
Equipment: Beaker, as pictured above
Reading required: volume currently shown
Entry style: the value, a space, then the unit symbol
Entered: 450 mL
